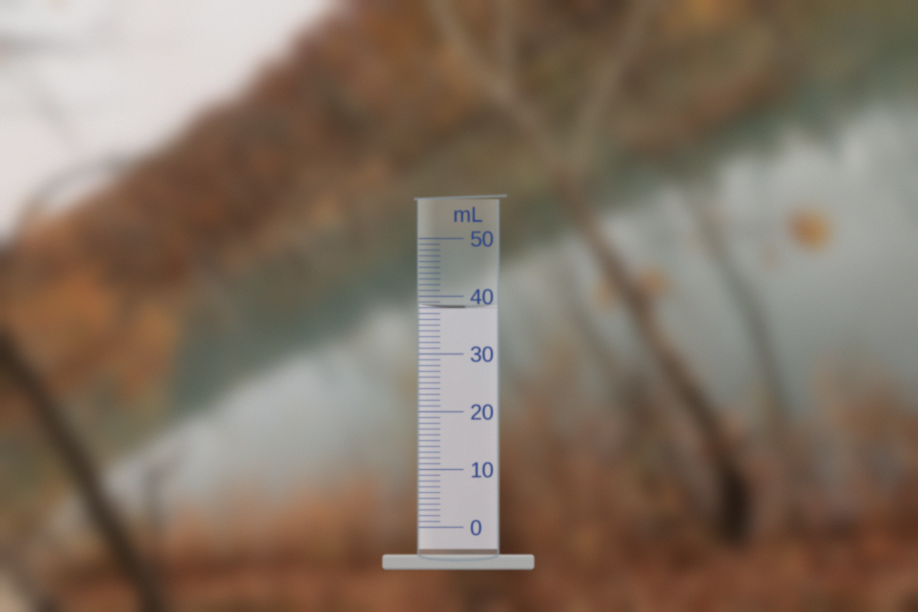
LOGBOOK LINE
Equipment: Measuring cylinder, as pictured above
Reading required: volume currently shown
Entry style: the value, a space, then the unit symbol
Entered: 38 mL
